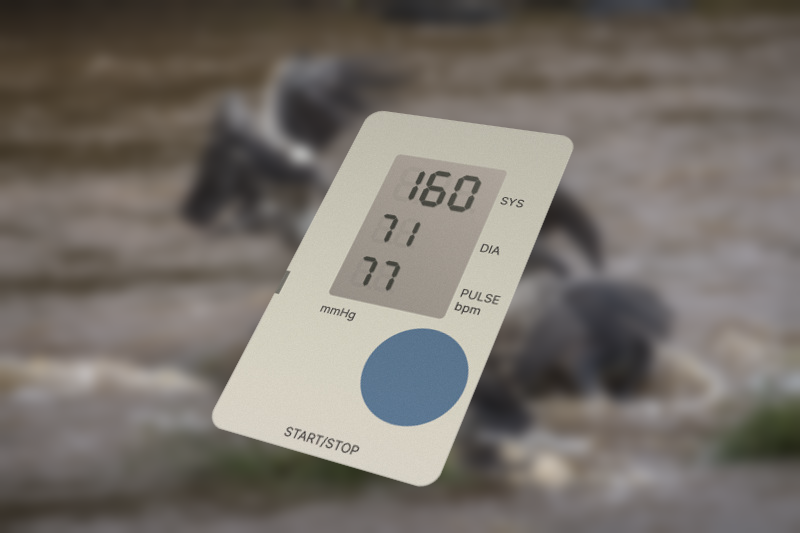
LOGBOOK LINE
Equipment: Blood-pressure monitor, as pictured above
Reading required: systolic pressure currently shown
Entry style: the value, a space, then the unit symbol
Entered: 160 mmHg
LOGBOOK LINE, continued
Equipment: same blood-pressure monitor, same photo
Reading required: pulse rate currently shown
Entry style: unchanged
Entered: 77 bpm
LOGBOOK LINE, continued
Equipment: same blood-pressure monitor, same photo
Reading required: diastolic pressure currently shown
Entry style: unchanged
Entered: 71 mmHg
